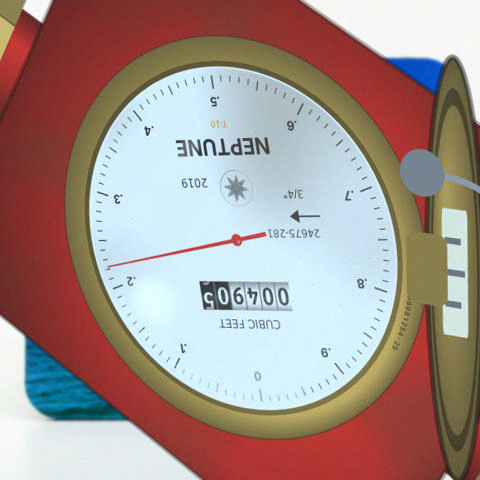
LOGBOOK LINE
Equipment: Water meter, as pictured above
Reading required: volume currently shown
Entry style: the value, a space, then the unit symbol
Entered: 4905.22 ft³
